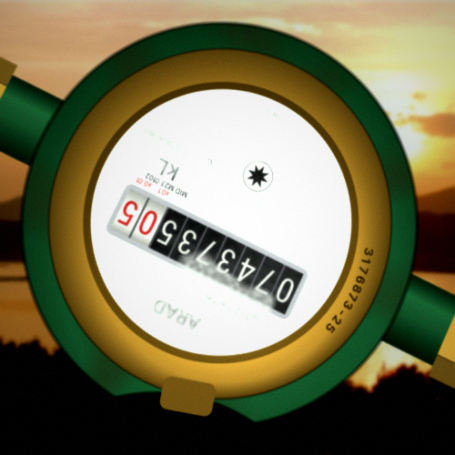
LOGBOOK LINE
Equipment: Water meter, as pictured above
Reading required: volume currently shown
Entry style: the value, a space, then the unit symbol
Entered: 743735.05 kL
